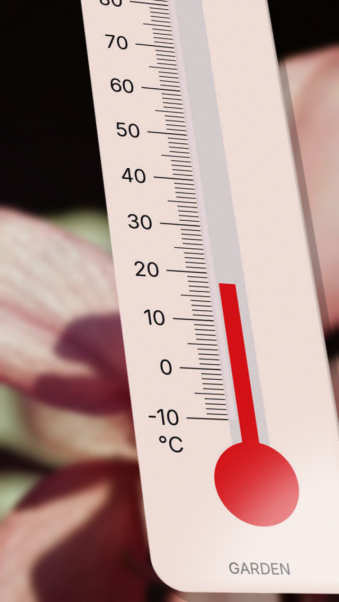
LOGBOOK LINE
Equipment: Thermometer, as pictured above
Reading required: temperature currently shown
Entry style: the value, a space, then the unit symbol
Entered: 18 °C
